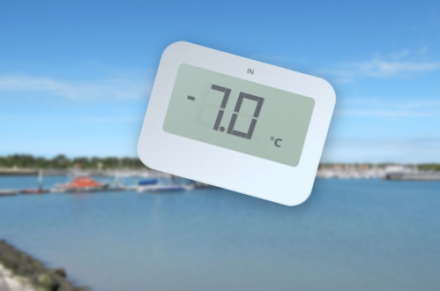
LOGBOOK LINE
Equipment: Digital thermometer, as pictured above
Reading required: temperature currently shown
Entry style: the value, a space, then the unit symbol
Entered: -7.0 °C
